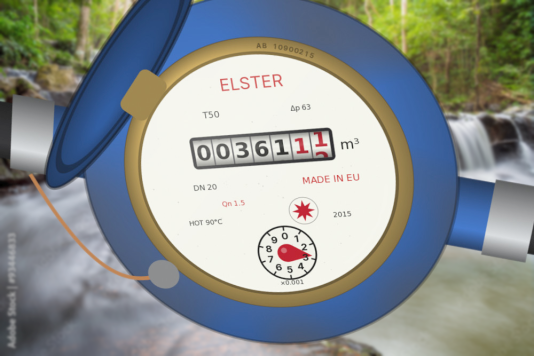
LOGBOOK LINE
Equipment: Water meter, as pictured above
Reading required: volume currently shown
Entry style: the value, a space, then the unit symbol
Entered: 361.112 m³
